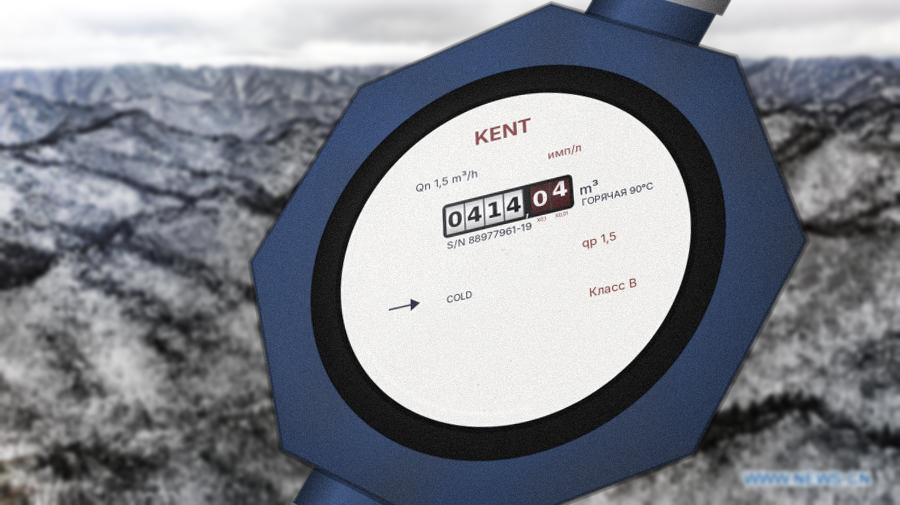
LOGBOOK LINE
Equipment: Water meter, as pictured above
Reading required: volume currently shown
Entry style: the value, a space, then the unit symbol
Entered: 414.04 m³
